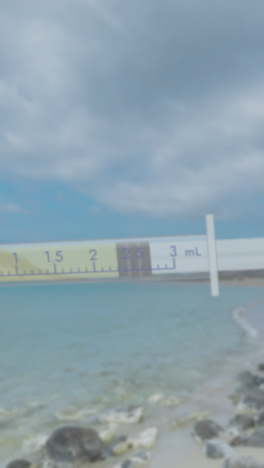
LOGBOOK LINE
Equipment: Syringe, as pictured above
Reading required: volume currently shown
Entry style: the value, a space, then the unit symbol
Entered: 2.3 mL
